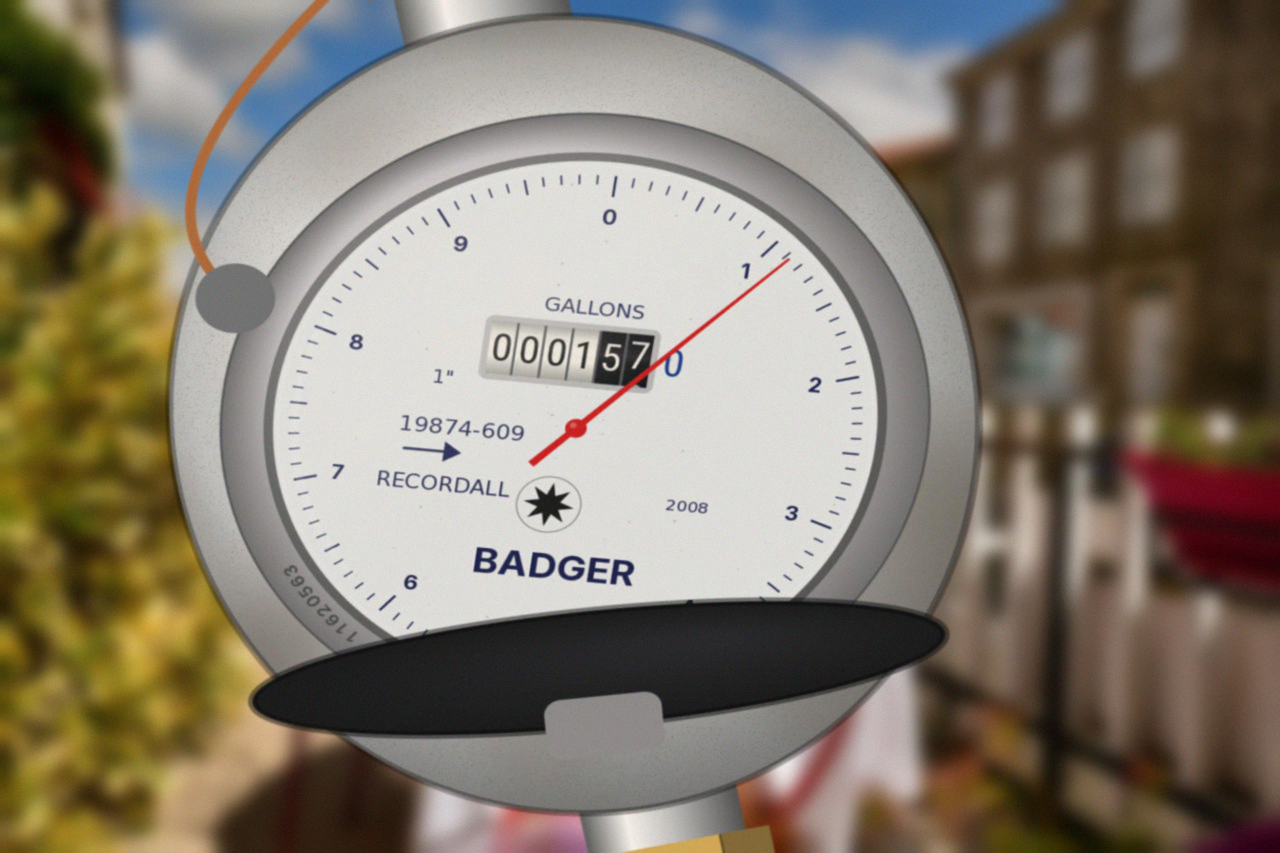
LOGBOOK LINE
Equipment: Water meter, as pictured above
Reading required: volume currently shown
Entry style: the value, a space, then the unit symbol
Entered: 1571.1 gal
